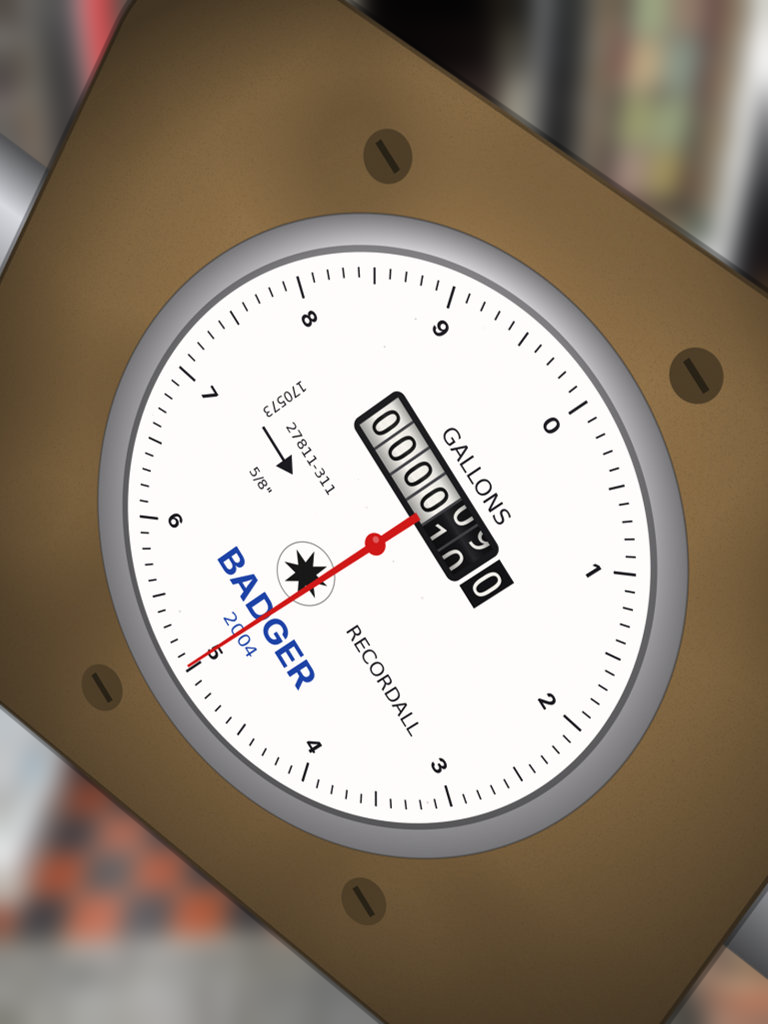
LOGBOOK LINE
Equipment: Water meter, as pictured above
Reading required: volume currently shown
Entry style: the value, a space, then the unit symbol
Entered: 95.0 gal
